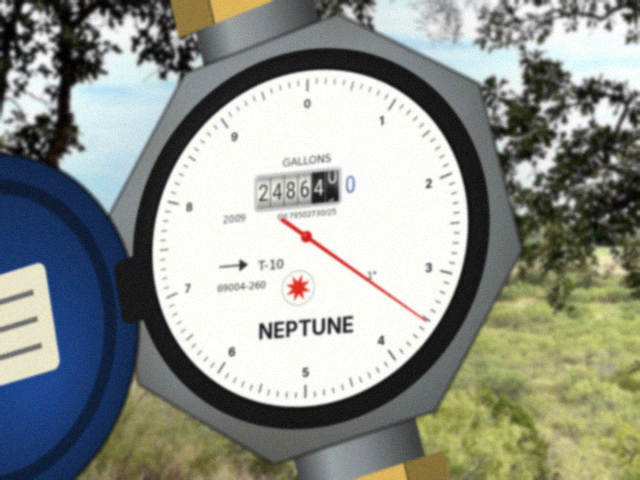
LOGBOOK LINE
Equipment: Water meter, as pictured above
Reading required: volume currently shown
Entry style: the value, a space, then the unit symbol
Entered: 2486403.5 gal
